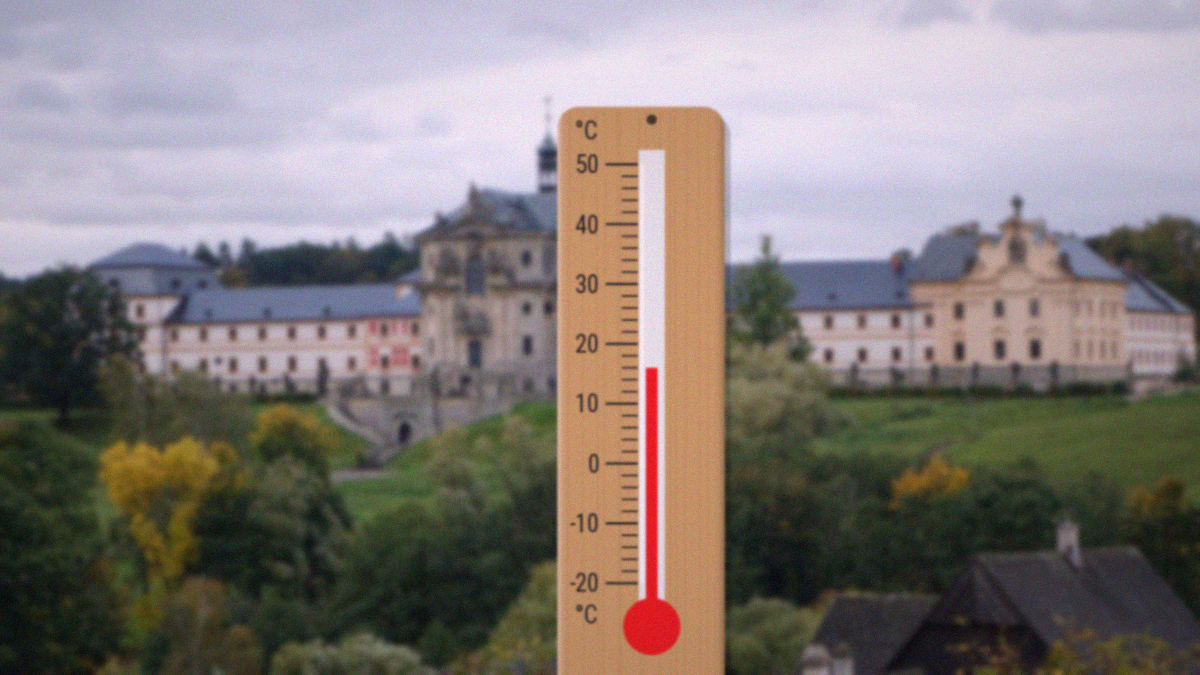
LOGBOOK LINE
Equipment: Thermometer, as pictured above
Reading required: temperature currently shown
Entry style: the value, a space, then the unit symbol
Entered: 16 °C
